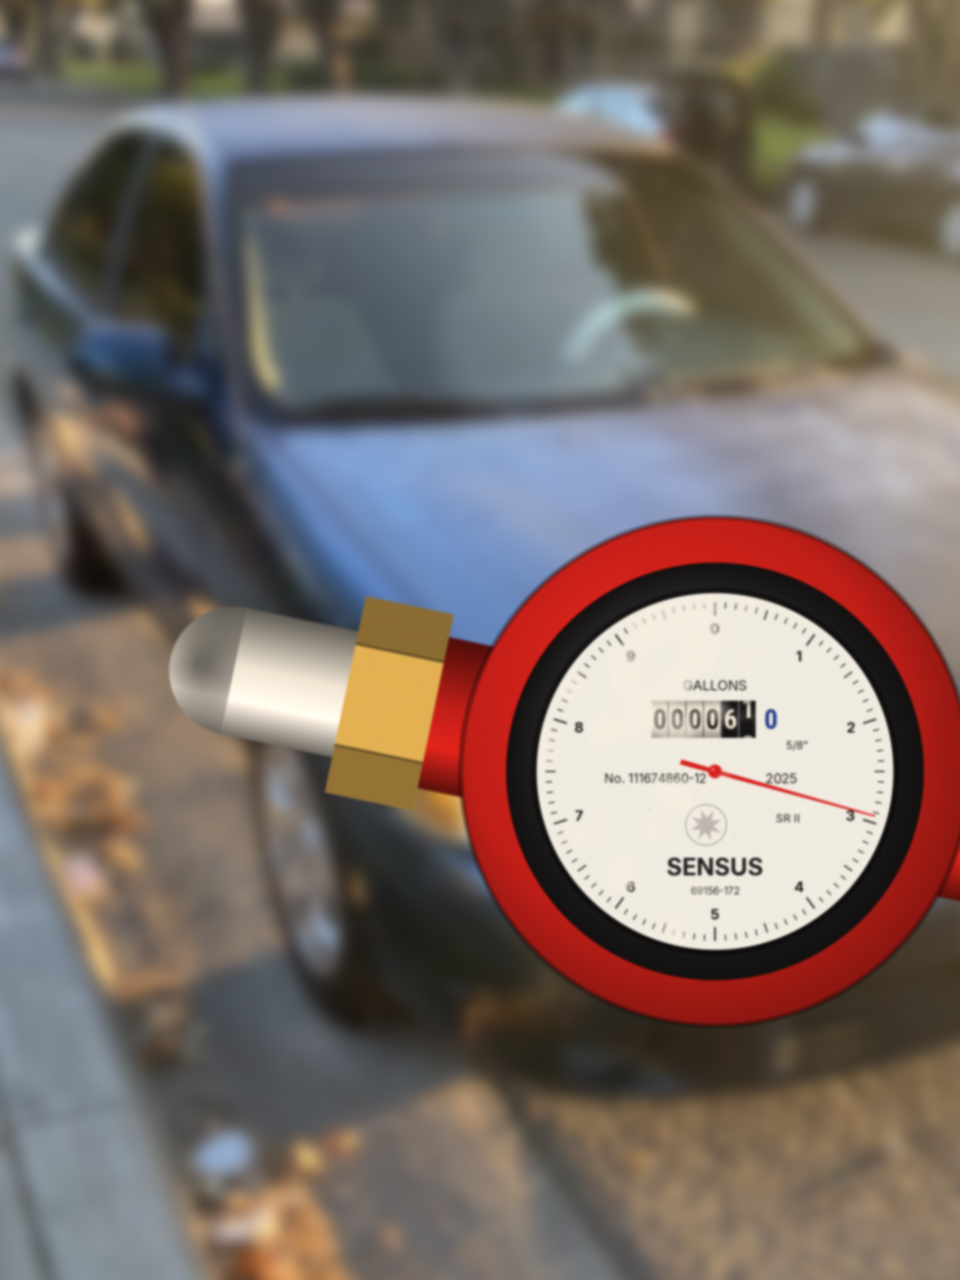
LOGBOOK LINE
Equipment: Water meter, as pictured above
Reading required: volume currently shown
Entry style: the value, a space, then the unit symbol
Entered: 612.9 gal
